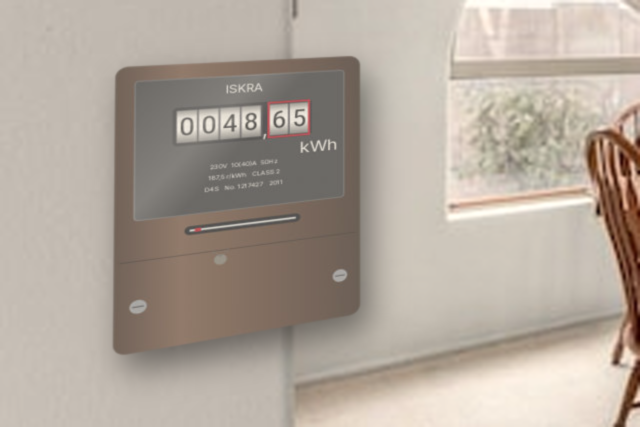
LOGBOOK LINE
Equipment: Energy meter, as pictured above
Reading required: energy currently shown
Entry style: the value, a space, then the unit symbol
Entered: 48.65 kWh
